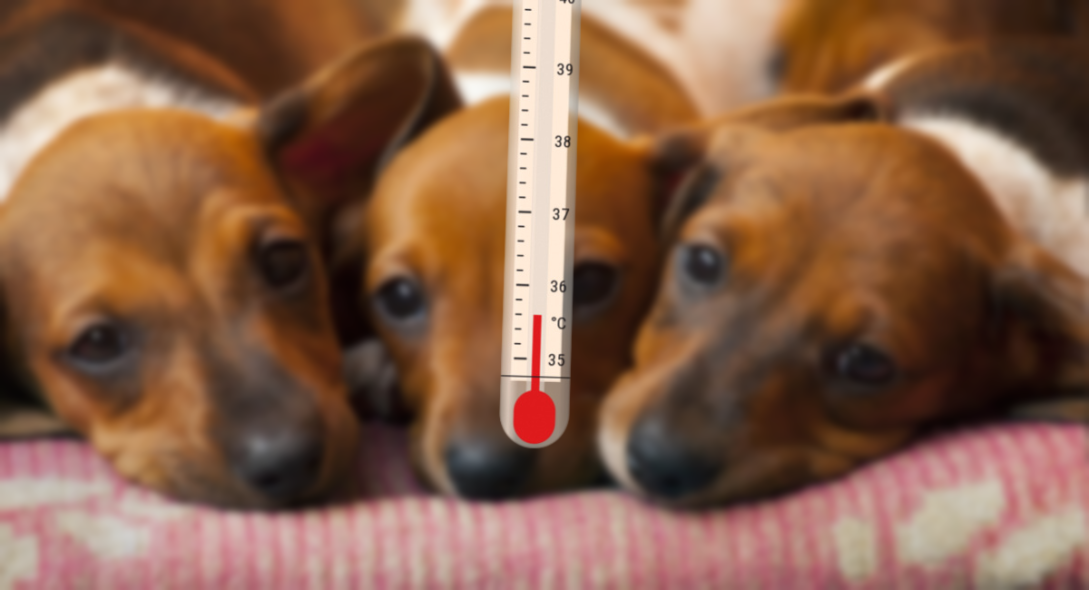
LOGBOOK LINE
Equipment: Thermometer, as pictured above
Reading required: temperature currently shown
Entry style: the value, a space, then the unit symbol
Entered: 35.6 °C
